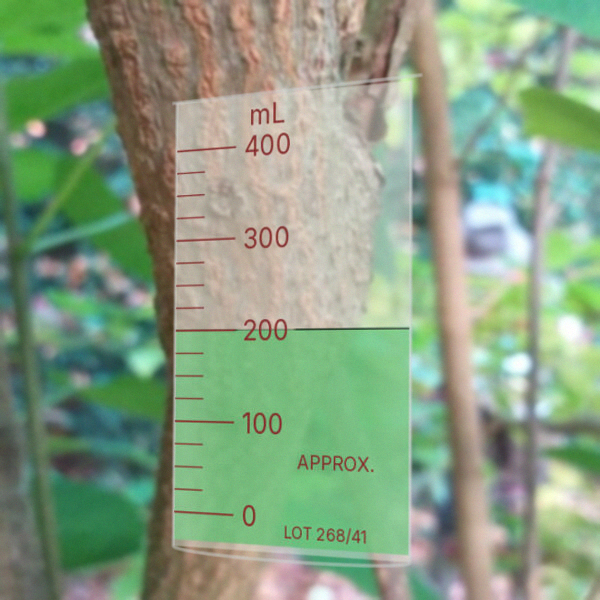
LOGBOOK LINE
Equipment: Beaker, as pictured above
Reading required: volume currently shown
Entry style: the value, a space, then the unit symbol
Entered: 200 mL
